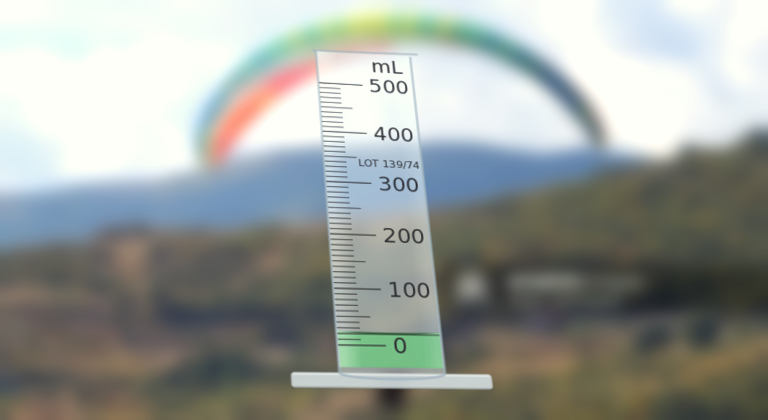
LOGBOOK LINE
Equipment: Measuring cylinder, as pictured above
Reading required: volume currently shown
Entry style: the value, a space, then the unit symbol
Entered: 20 mL
